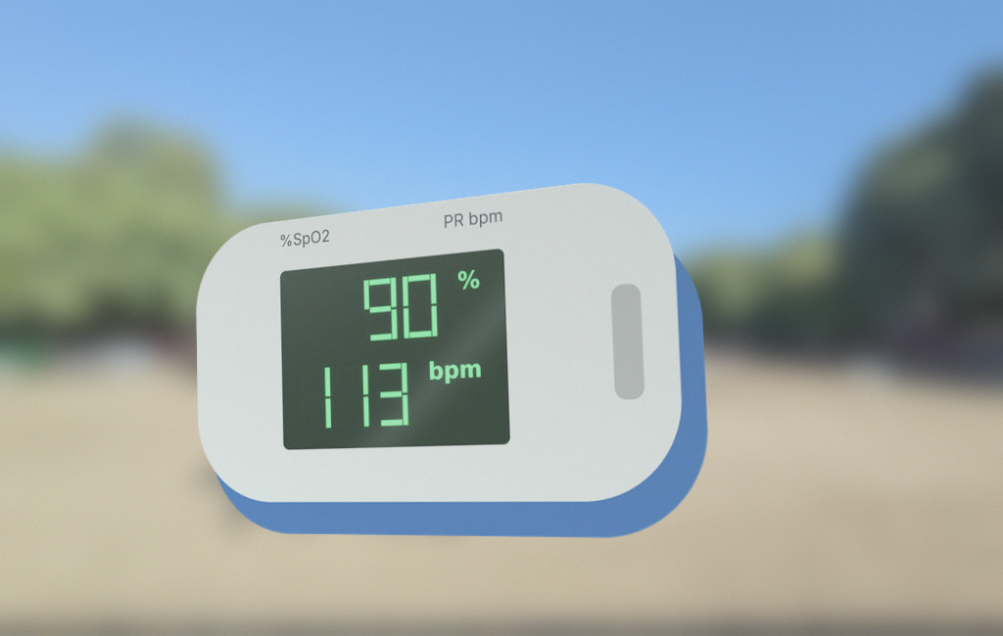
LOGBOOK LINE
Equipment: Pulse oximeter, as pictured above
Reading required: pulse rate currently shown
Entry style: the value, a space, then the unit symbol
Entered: 113 bpm
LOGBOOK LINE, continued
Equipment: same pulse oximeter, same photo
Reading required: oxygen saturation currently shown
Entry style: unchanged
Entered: 90 %
